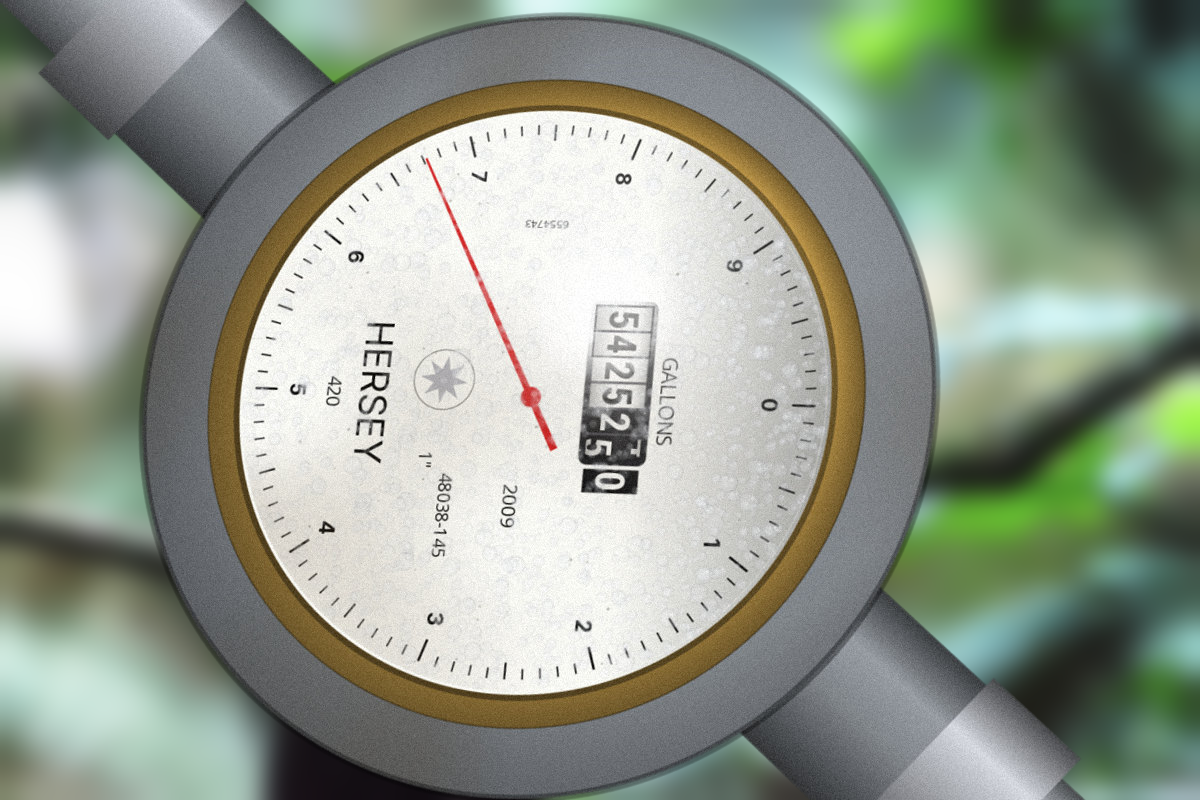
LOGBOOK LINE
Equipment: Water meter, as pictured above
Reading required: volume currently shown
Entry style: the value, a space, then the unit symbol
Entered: 5425246.7 gal
